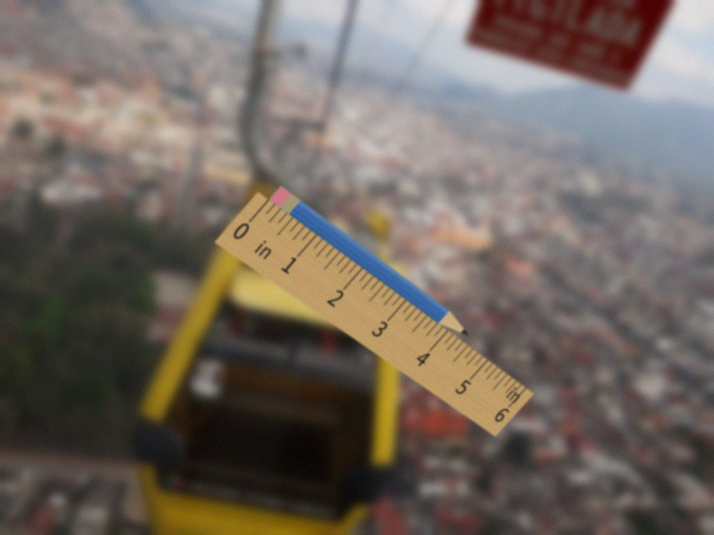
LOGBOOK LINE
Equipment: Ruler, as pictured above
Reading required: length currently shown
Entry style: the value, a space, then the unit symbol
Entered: 4.375 in
